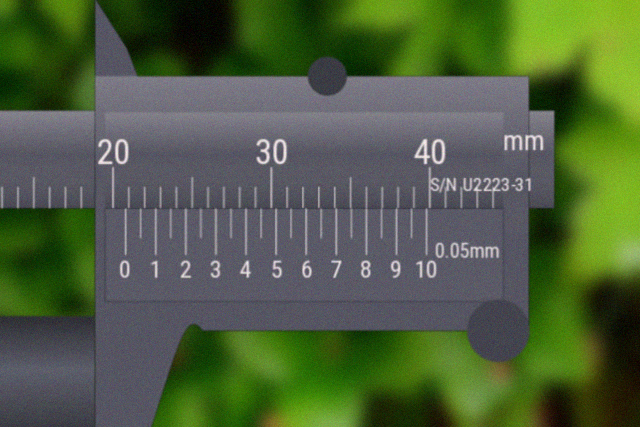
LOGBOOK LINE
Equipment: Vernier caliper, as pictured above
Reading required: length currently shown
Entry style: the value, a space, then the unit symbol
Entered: 20.8 mm
